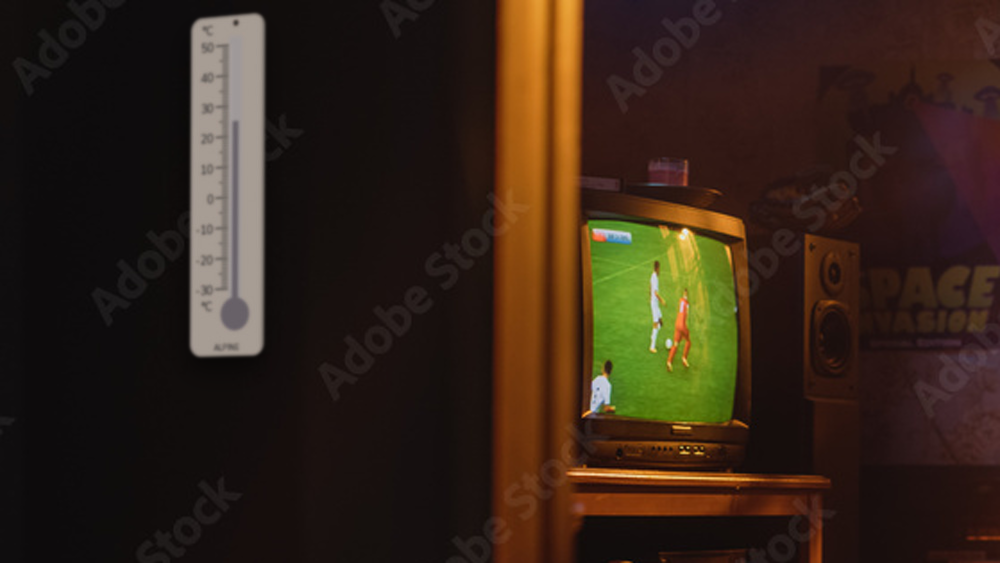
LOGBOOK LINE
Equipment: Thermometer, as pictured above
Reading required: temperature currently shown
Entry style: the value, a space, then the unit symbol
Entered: 25 °C
